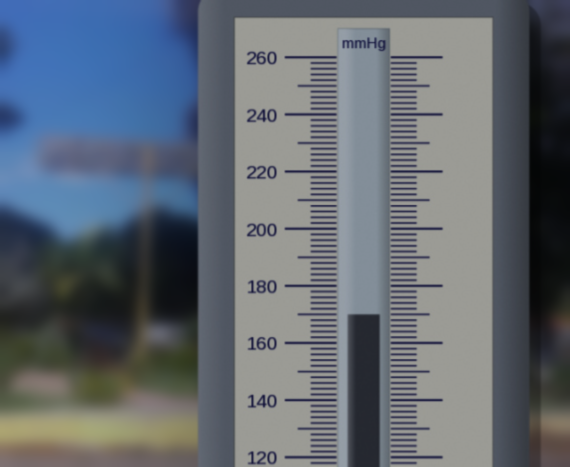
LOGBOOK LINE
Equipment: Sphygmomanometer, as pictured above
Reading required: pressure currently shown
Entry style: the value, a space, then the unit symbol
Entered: 170 mmHg
